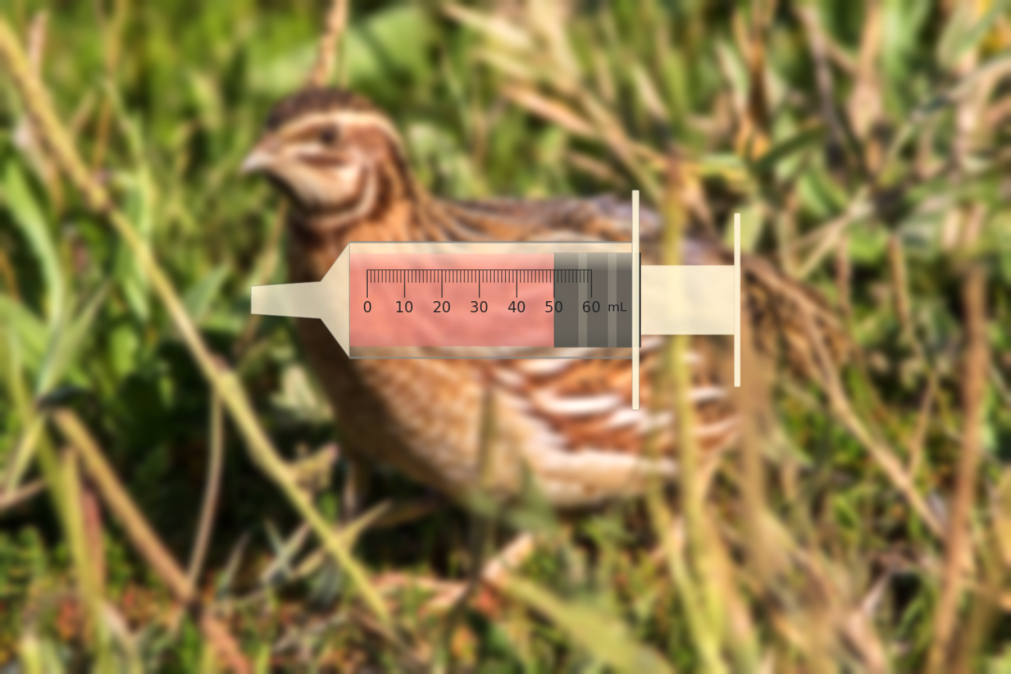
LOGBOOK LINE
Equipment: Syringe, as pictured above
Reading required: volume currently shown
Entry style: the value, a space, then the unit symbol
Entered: 50 mL
